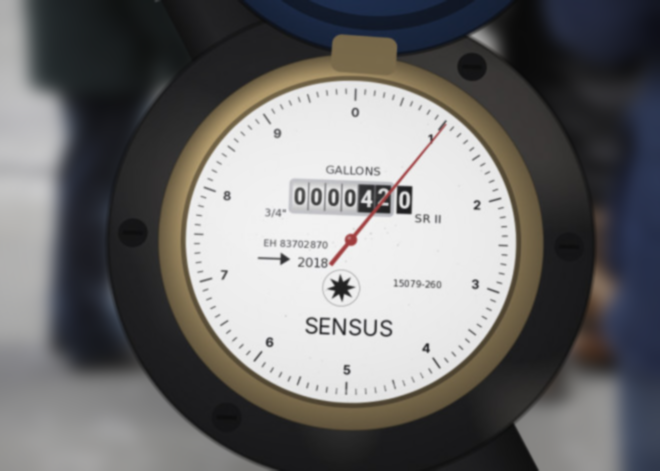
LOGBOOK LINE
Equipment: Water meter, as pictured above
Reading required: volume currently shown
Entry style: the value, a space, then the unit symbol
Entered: 421.0 gal
